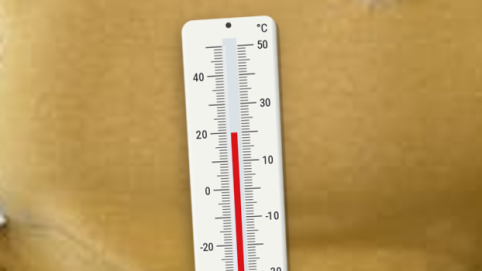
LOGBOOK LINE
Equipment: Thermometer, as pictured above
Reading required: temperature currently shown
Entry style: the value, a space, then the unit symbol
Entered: 20 °C
